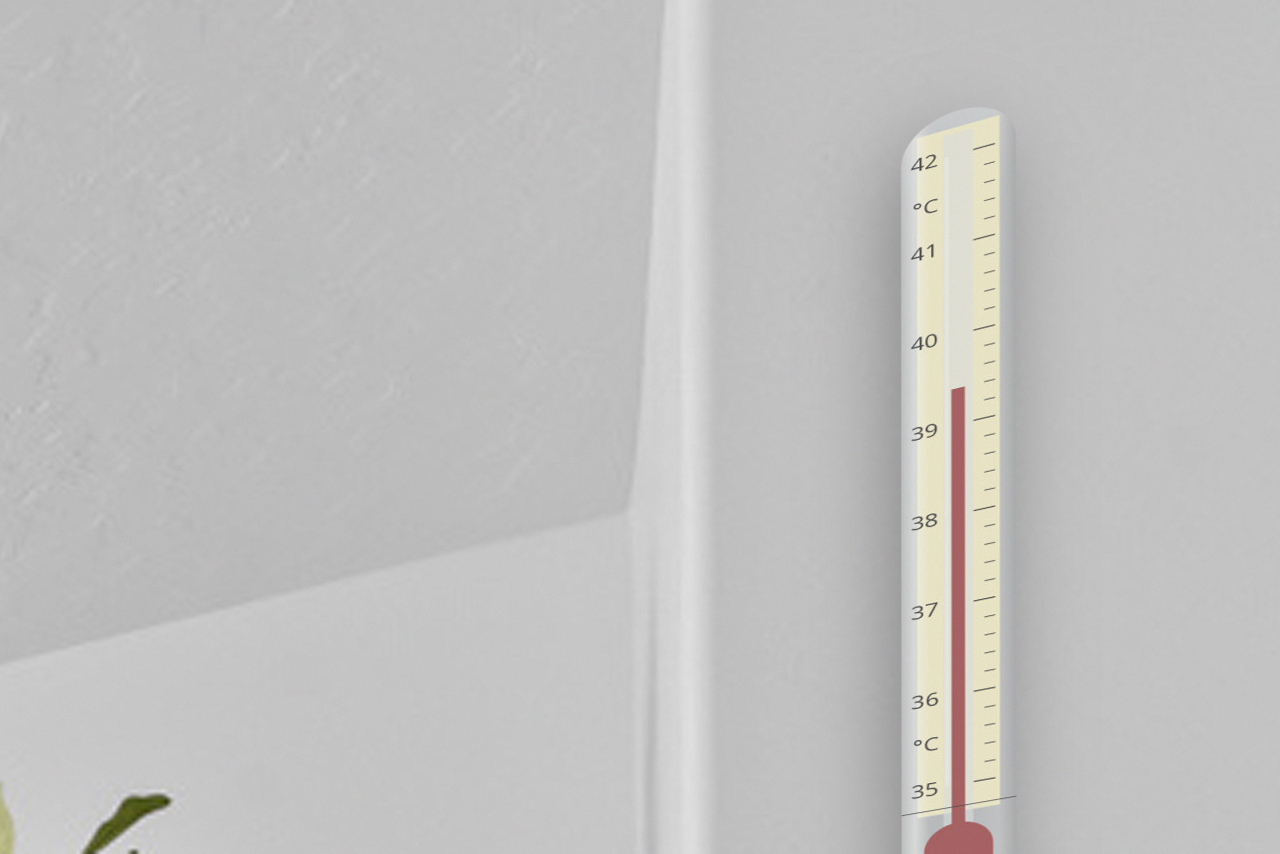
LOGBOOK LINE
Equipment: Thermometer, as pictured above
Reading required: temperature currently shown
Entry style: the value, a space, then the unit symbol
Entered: 39.4 °C
